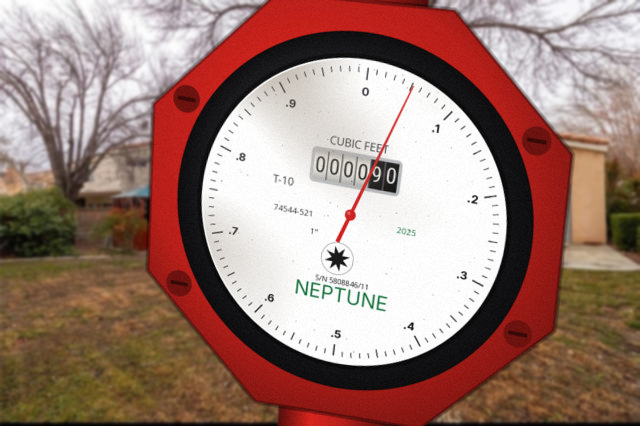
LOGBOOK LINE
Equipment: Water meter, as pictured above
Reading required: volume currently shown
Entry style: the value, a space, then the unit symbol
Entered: 90.05 ft³
